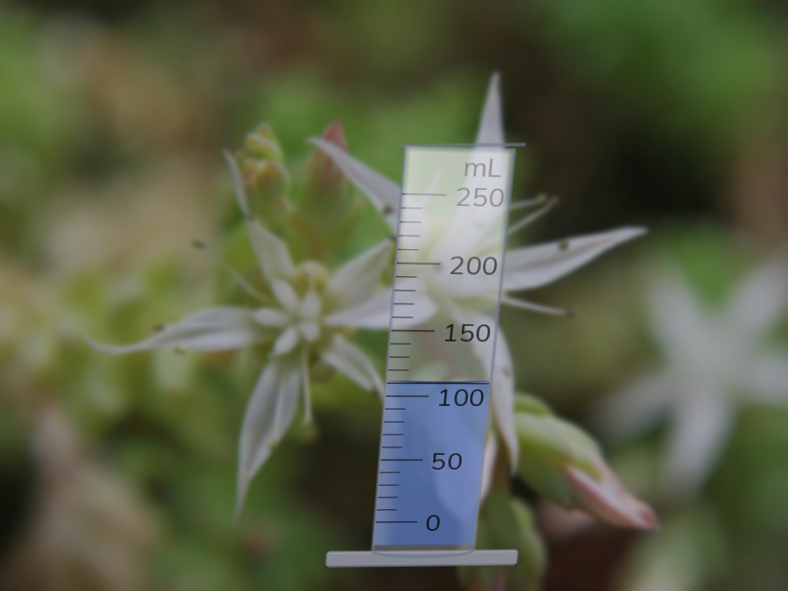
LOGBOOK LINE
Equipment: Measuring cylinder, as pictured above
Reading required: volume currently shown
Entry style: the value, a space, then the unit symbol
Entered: 110 mL
